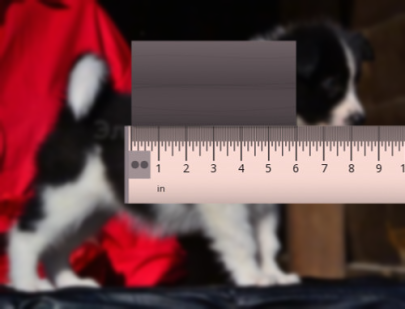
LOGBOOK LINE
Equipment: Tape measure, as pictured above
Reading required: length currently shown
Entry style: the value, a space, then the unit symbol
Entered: 6 in
